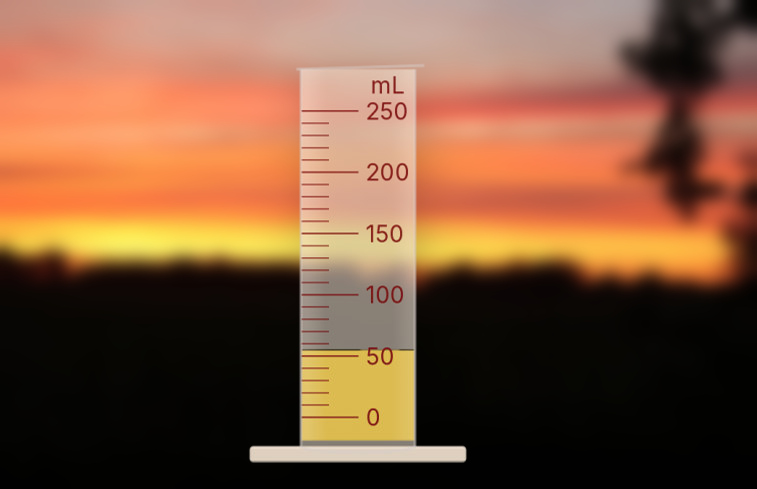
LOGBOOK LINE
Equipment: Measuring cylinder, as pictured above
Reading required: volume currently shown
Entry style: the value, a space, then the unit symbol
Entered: 55 mL
